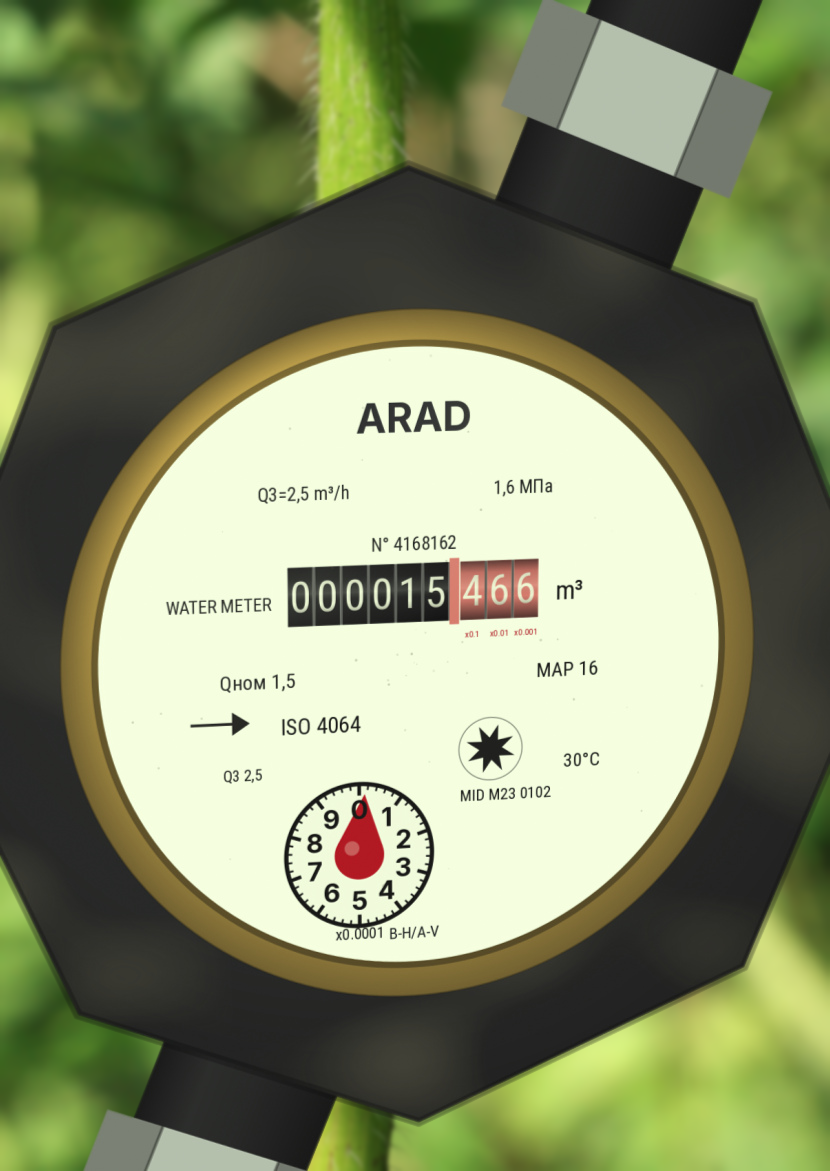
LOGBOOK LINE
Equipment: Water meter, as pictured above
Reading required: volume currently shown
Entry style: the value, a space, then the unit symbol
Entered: 15.4660 m³
